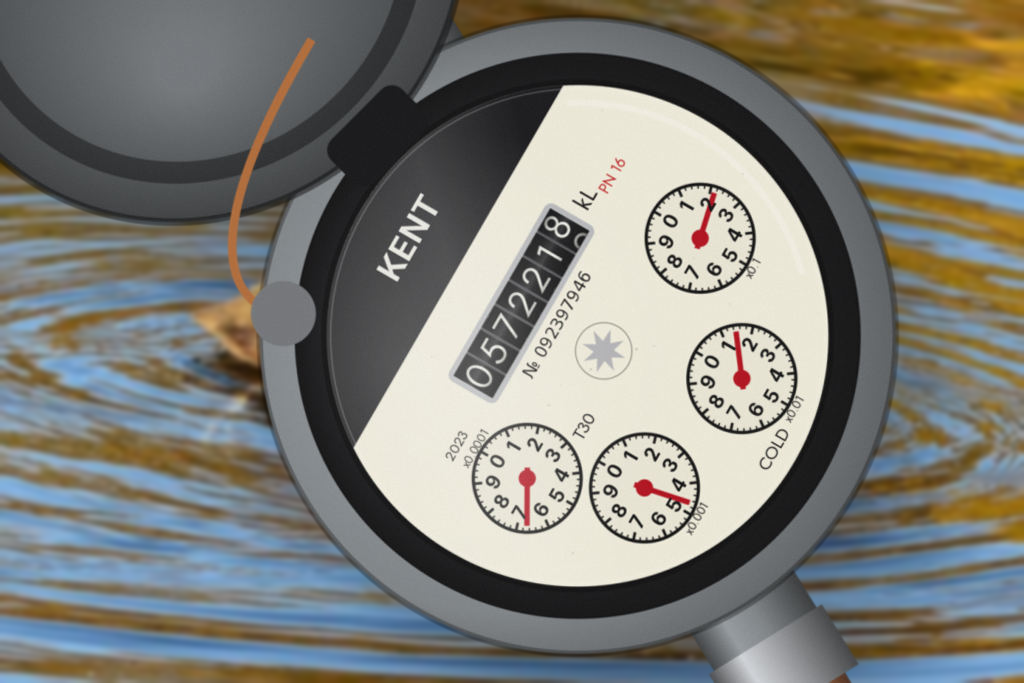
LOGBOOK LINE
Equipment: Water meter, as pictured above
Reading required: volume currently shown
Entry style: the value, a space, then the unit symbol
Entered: 572218.2146 kL
